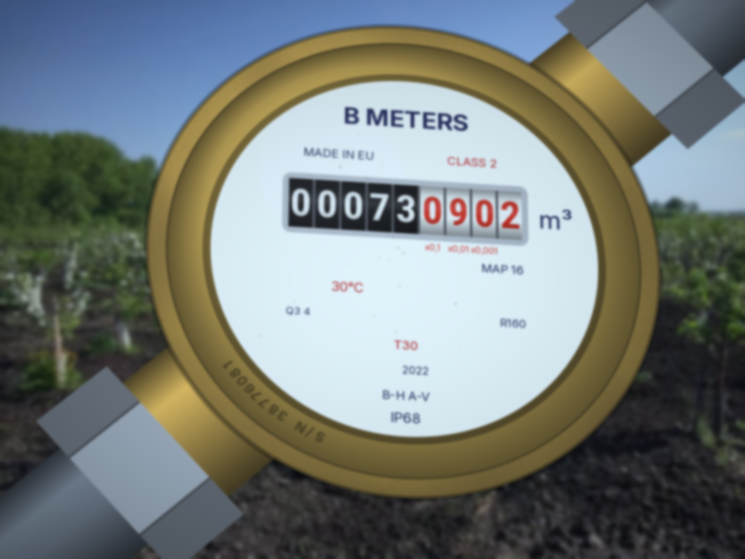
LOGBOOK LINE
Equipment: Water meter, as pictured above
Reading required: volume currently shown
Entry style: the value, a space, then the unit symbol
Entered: 73.0902 m³
